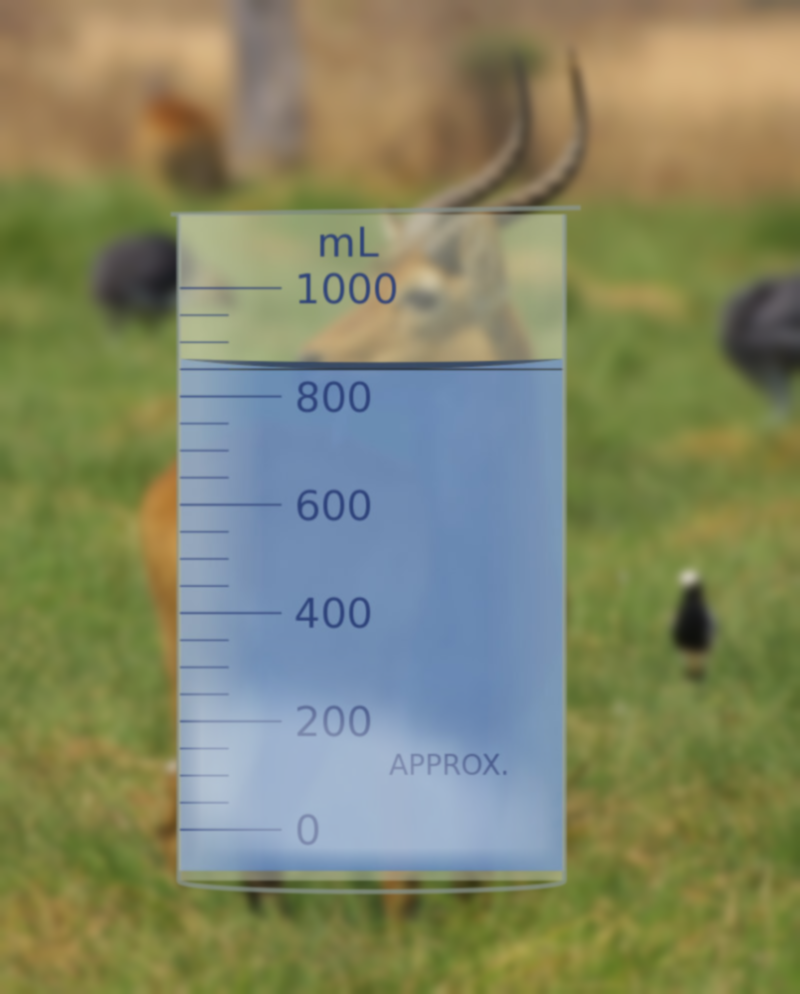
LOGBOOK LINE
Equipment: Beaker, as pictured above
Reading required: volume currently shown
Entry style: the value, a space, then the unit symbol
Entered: 850 mL
